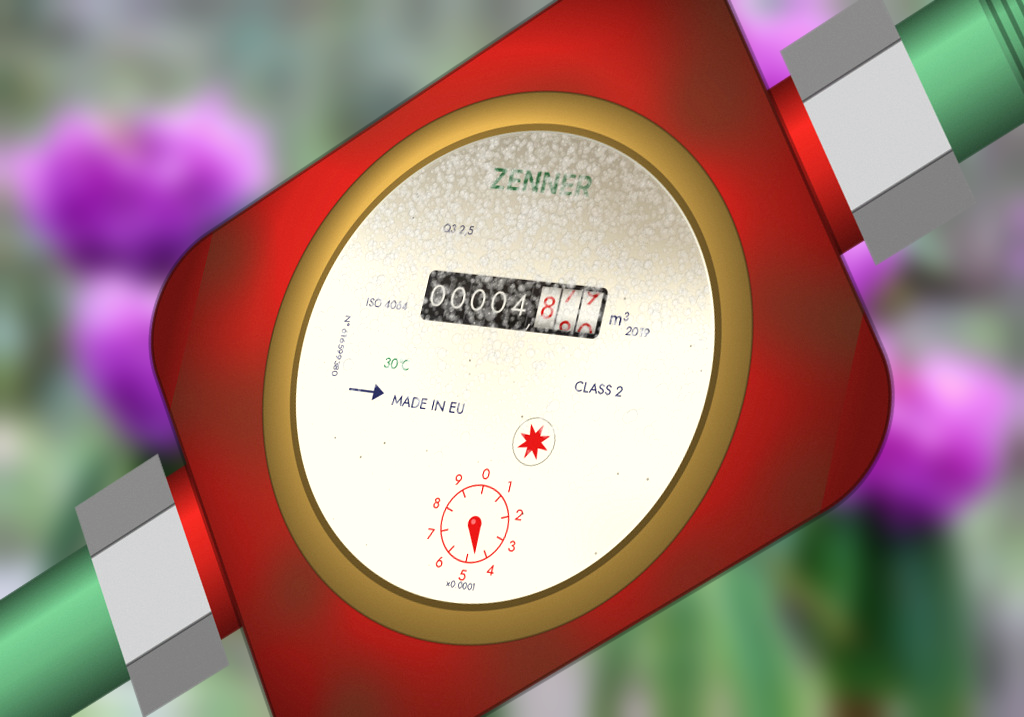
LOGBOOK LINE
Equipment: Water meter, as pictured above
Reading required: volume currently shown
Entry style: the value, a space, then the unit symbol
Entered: 4.8794 m³
